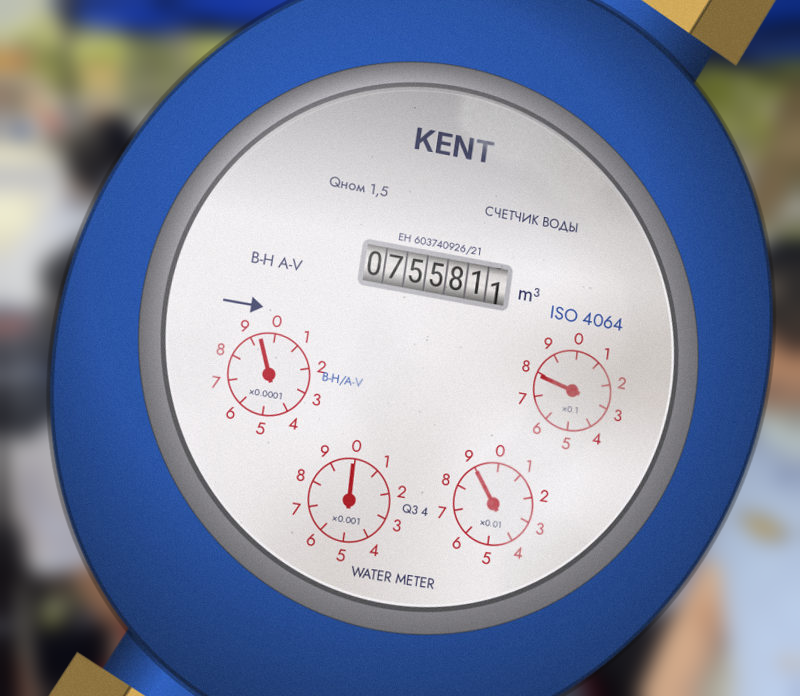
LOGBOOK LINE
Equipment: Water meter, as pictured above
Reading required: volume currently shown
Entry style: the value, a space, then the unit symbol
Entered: 755810.7899 m³
